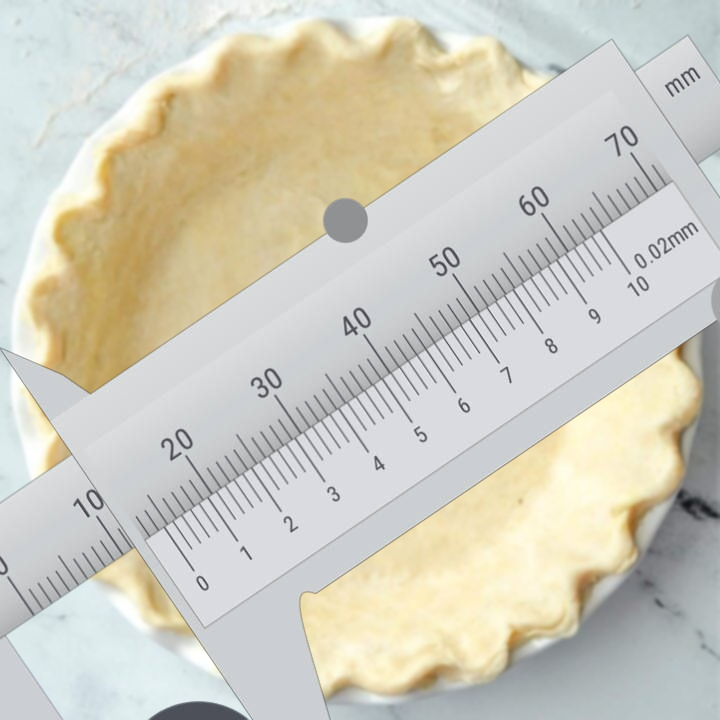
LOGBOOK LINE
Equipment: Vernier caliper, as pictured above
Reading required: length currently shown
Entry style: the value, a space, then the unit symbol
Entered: 14.6 mm
